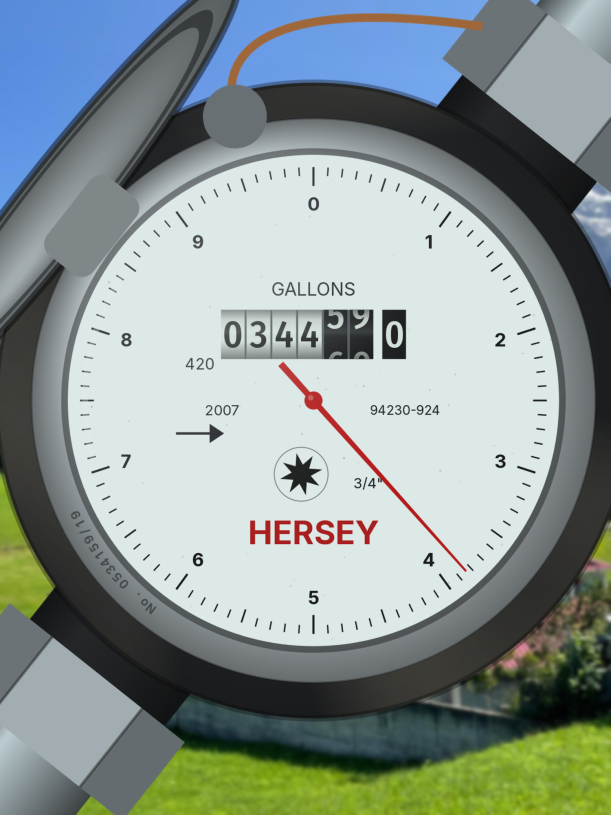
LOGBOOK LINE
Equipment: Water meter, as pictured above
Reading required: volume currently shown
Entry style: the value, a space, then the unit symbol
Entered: 344593.8 gal
